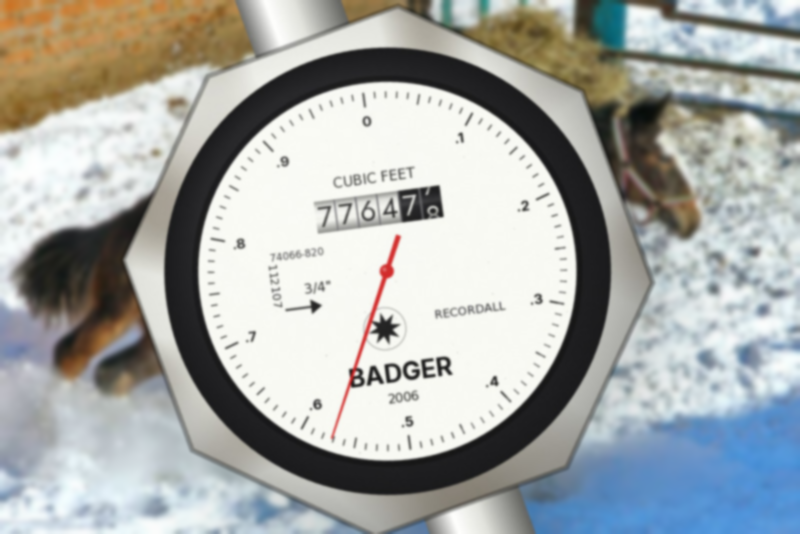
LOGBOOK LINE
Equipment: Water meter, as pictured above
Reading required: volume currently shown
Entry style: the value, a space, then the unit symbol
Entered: 776477.57 ft³
